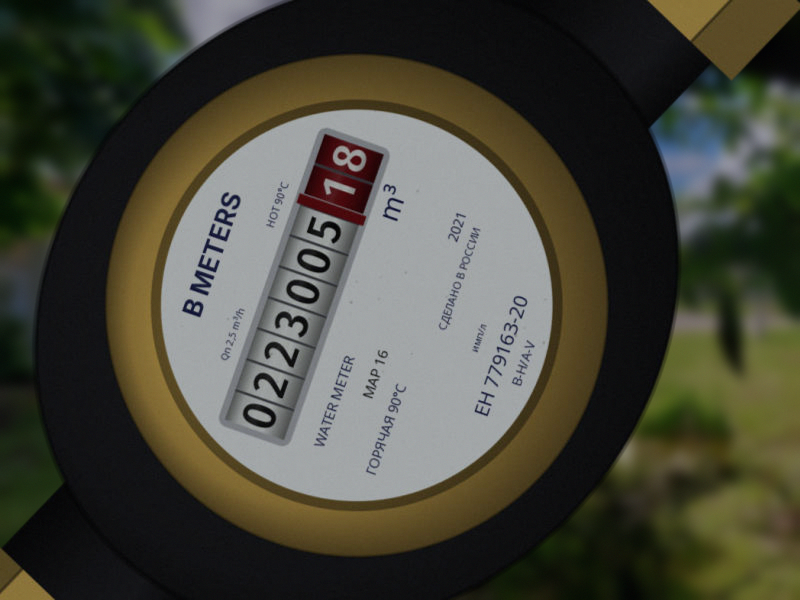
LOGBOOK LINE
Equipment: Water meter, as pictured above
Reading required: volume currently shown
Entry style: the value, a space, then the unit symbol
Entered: 223005.18 m³
